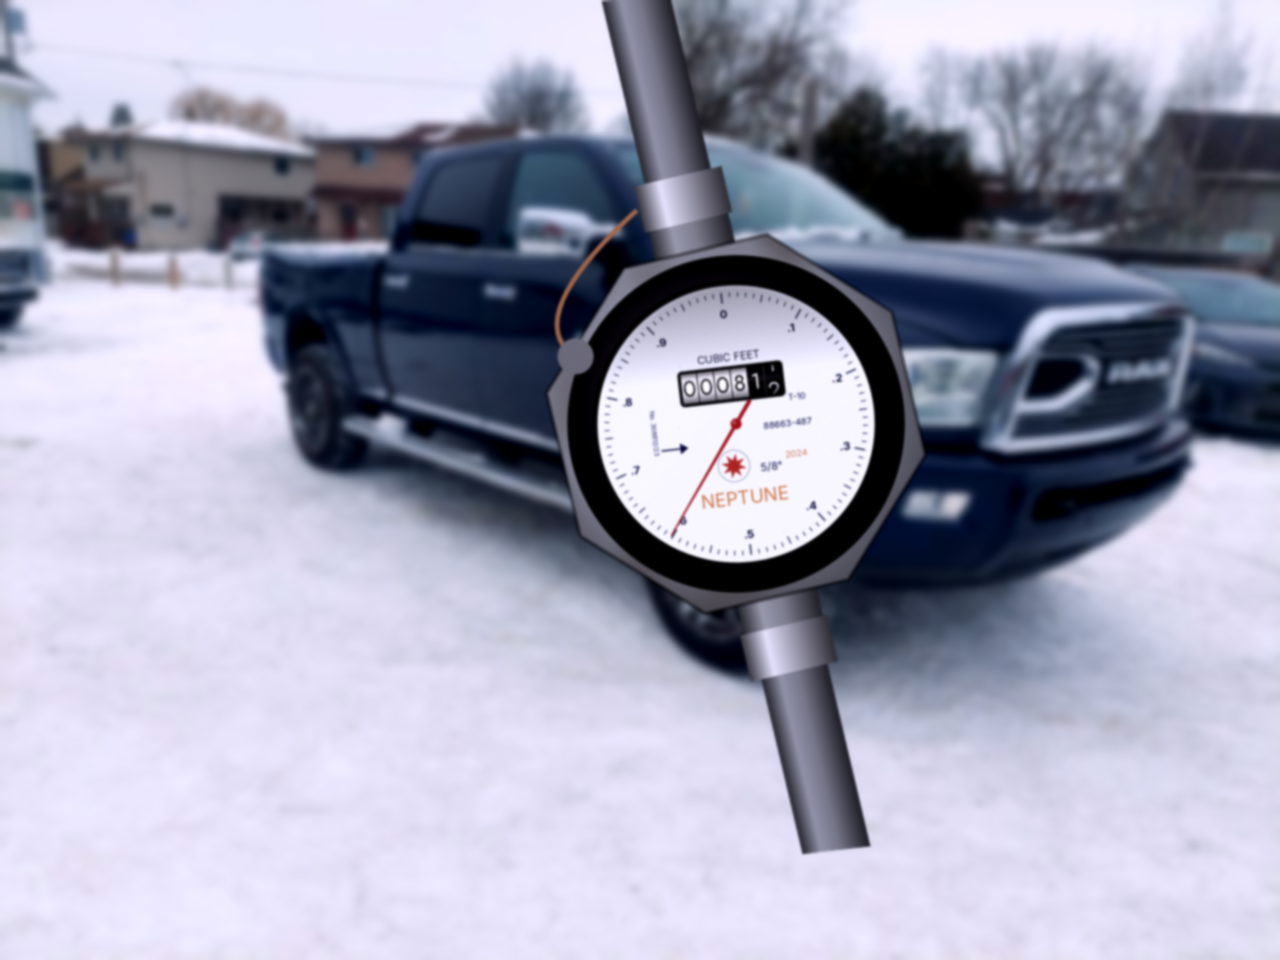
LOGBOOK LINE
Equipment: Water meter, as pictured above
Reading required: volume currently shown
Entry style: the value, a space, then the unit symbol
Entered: 811.60 ft³
